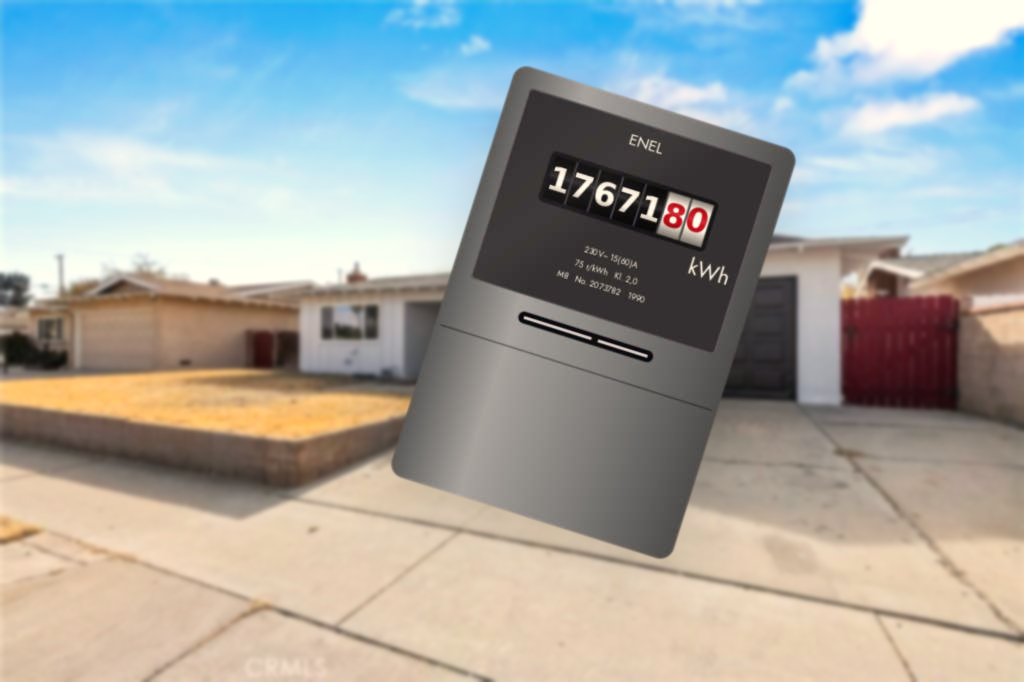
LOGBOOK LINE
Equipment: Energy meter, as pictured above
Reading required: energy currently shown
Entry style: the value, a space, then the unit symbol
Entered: 17671.80 kWh
